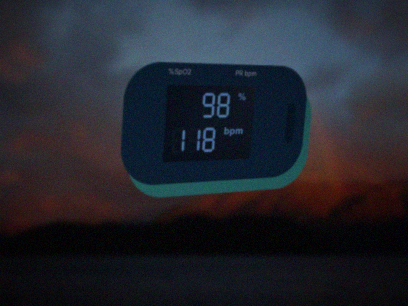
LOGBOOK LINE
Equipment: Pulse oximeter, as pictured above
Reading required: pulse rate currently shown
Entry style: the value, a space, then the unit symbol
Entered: 118 bpm
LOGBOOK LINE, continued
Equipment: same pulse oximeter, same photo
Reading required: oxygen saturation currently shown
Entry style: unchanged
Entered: 98 %
